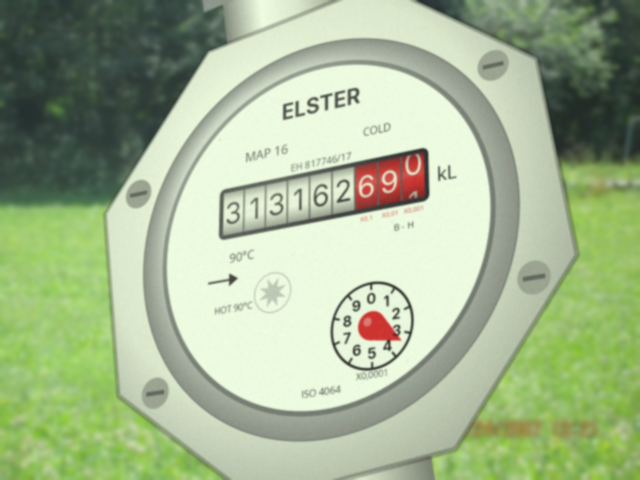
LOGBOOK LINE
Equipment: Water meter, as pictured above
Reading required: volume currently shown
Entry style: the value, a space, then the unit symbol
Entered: 313162.6903 kL
